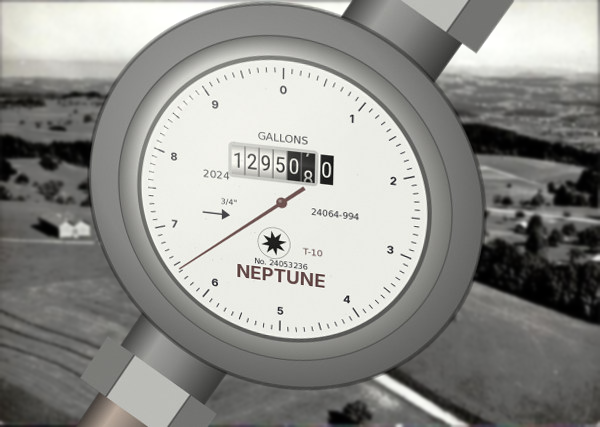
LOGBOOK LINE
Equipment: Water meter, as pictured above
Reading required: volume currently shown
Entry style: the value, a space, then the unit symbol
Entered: 1295076.4 gal
